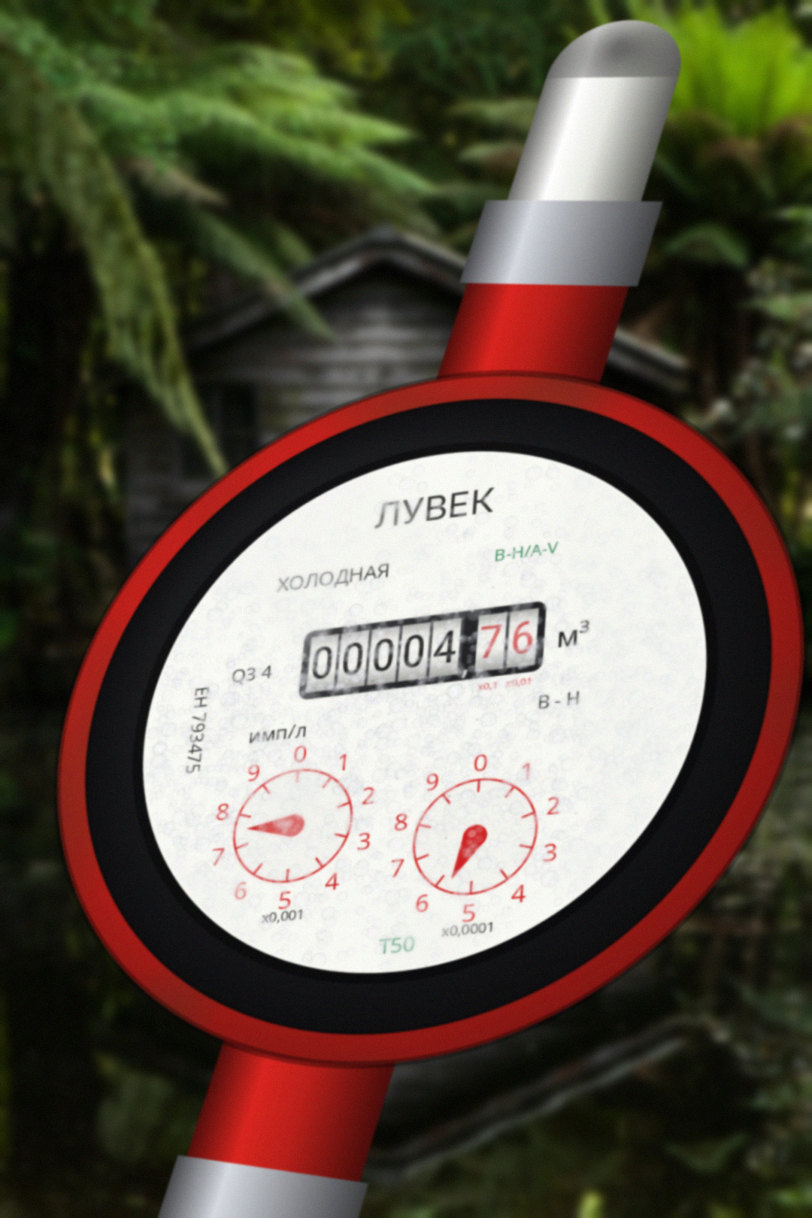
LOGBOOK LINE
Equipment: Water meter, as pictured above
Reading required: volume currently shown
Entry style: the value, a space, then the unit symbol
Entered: 4.7675 m³
